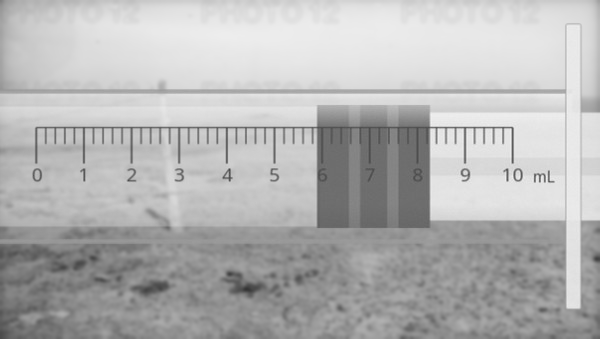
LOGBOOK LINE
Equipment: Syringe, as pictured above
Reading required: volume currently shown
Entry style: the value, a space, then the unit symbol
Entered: 5.9 mL
